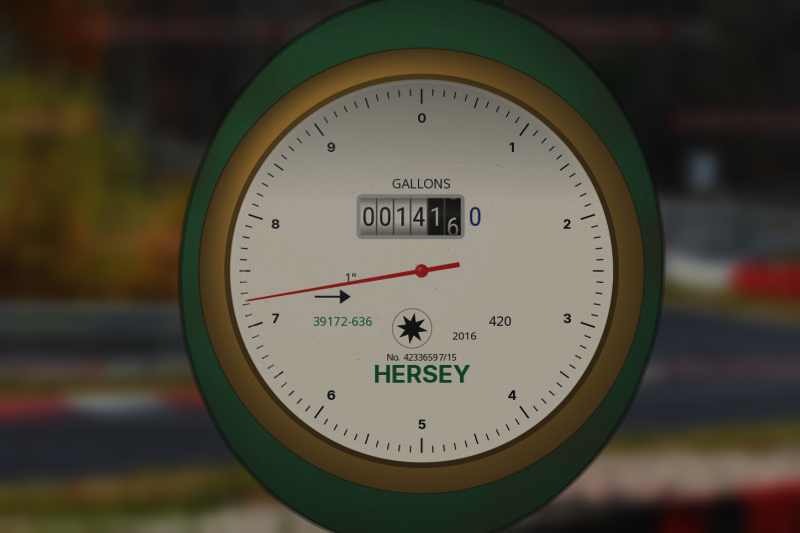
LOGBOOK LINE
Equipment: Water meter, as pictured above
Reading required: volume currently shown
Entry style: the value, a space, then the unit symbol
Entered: 14157.2 gal
